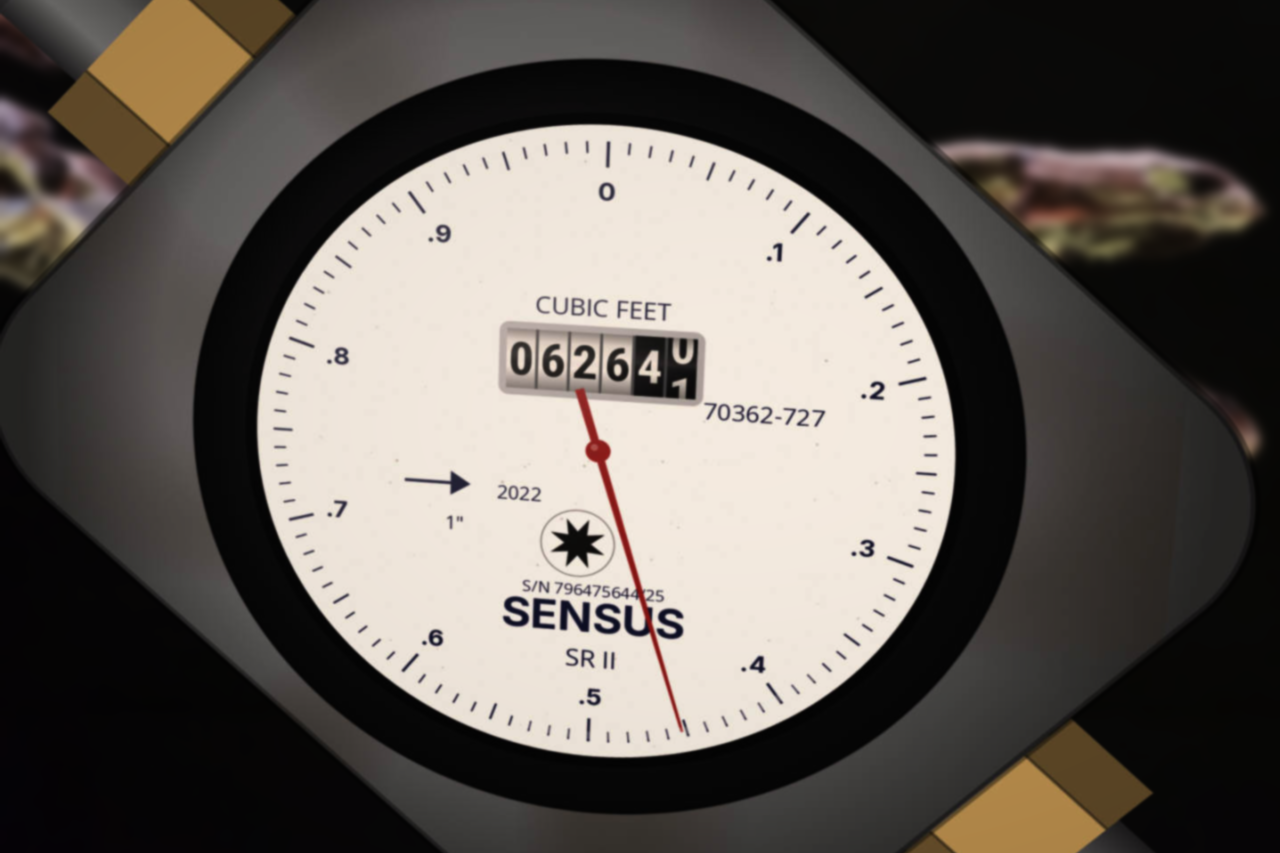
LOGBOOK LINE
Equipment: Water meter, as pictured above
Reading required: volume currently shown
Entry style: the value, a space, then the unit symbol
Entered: 62640.45 ft³
